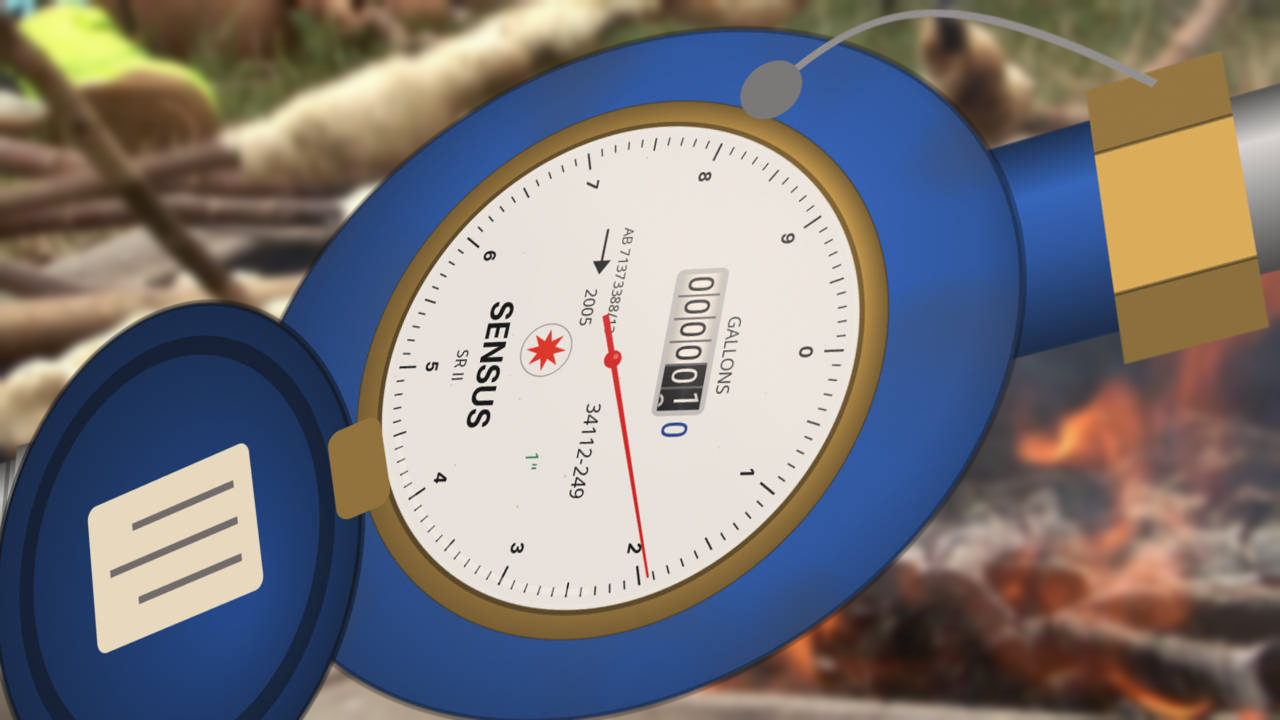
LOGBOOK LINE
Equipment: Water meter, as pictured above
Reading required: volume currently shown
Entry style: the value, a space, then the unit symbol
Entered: 11.9 gal
